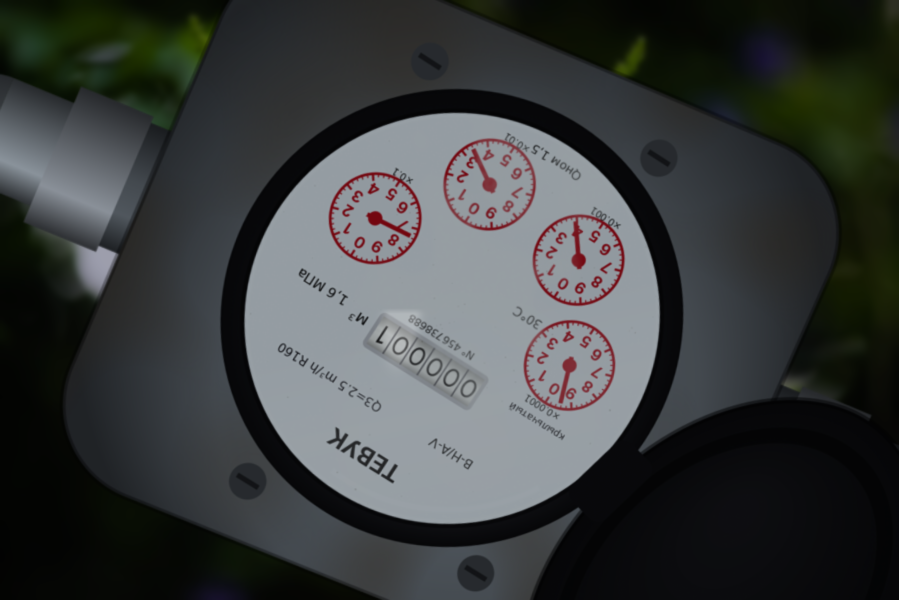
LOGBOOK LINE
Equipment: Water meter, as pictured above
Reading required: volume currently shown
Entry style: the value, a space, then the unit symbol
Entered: 1.7339 m³
